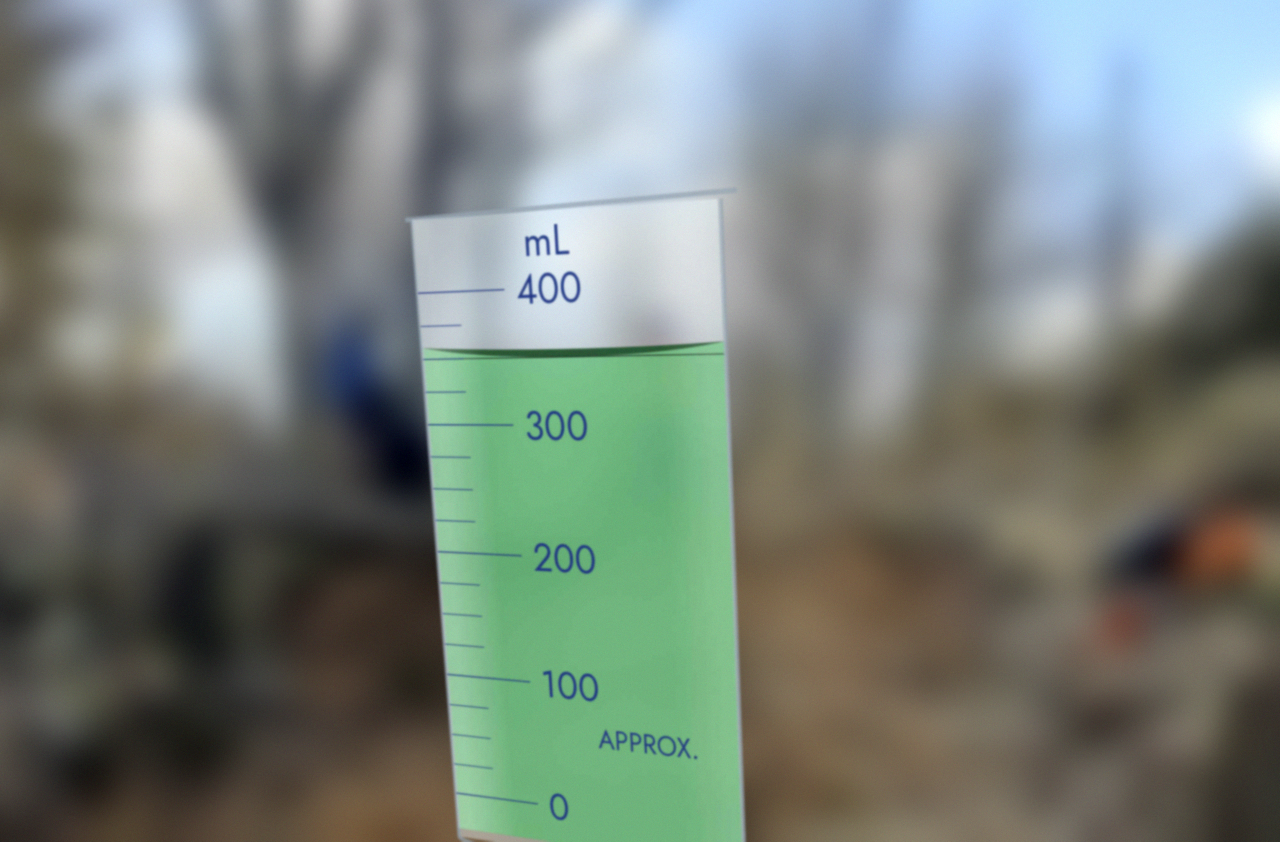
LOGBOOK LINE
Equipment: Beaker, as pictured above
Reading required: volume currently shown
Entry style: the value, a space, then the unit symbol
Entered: 350 mL
